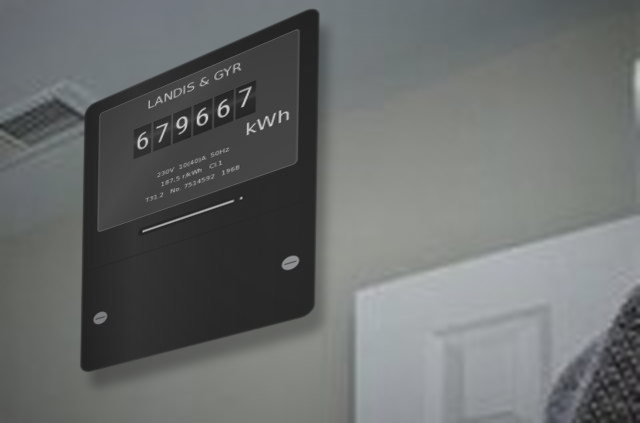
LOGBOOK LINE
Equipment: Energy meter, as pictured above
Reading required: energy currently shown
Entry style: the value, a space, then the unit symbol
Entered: 679667 kWh
